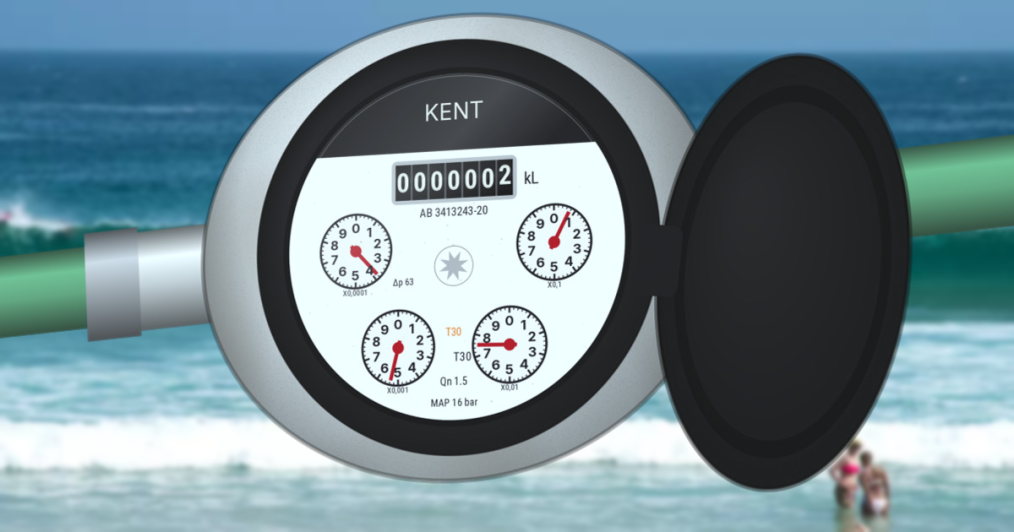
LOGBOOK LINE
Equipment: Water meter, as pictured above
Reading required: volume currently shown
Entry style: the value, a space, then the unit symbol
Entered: 2.0753 kL
